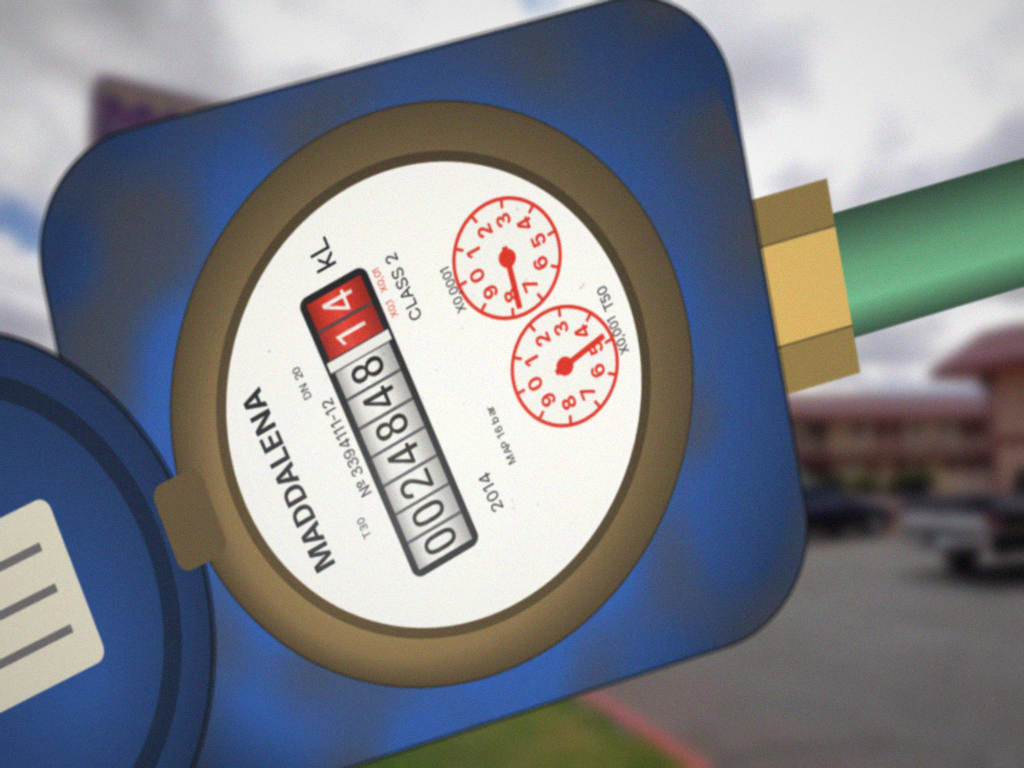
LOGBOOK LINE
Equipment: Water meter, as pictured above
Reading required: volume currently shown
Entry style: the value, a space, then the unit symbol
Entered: 24848.1447 kL
